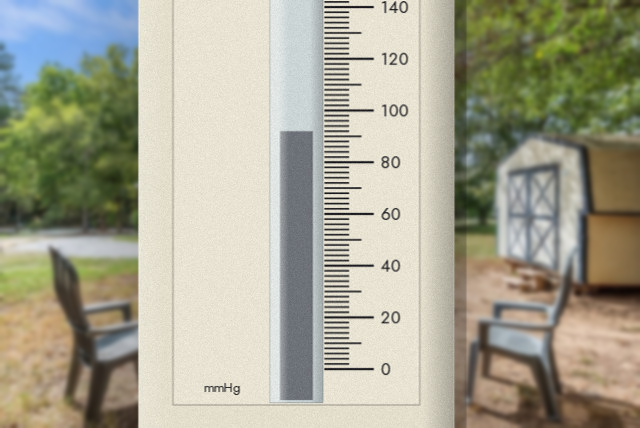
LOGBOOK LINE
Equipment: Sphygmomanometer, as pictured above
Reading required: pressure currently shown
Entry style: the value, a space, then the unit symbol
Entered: 92 mmHg
